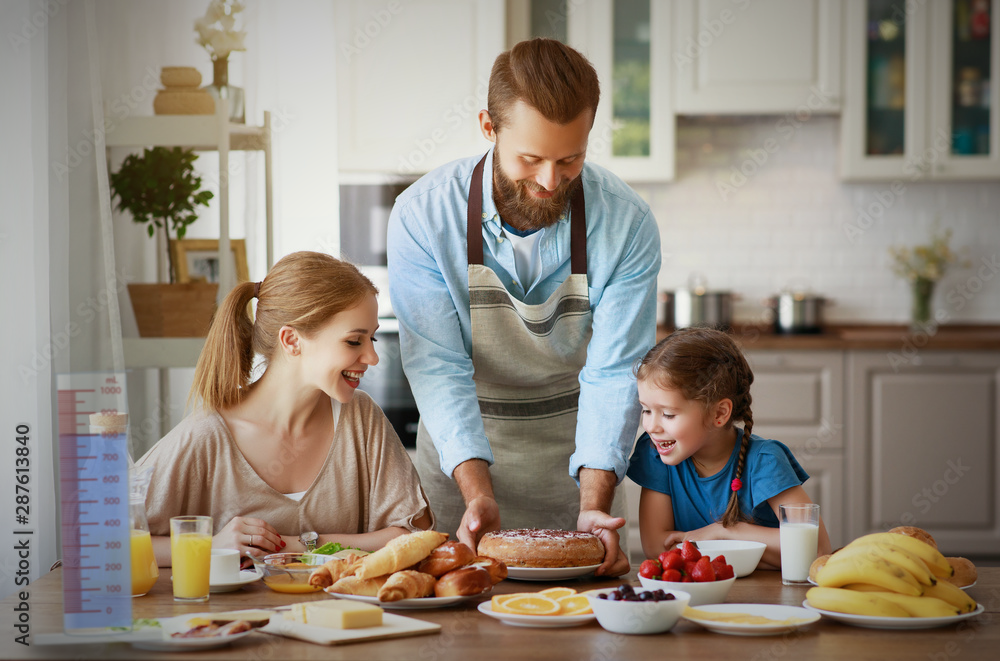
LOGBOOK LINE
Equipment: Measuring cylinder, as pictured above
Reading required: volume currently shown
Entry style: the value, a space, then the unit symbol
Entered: 800 mL
